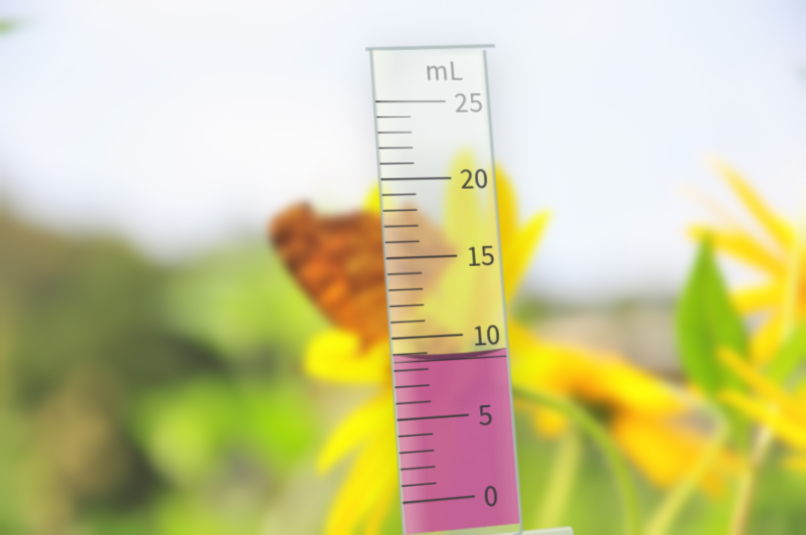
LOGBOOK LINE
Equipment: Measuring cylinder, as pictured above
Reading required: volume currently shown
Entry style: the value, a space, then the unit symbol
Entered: 8.5 mL
